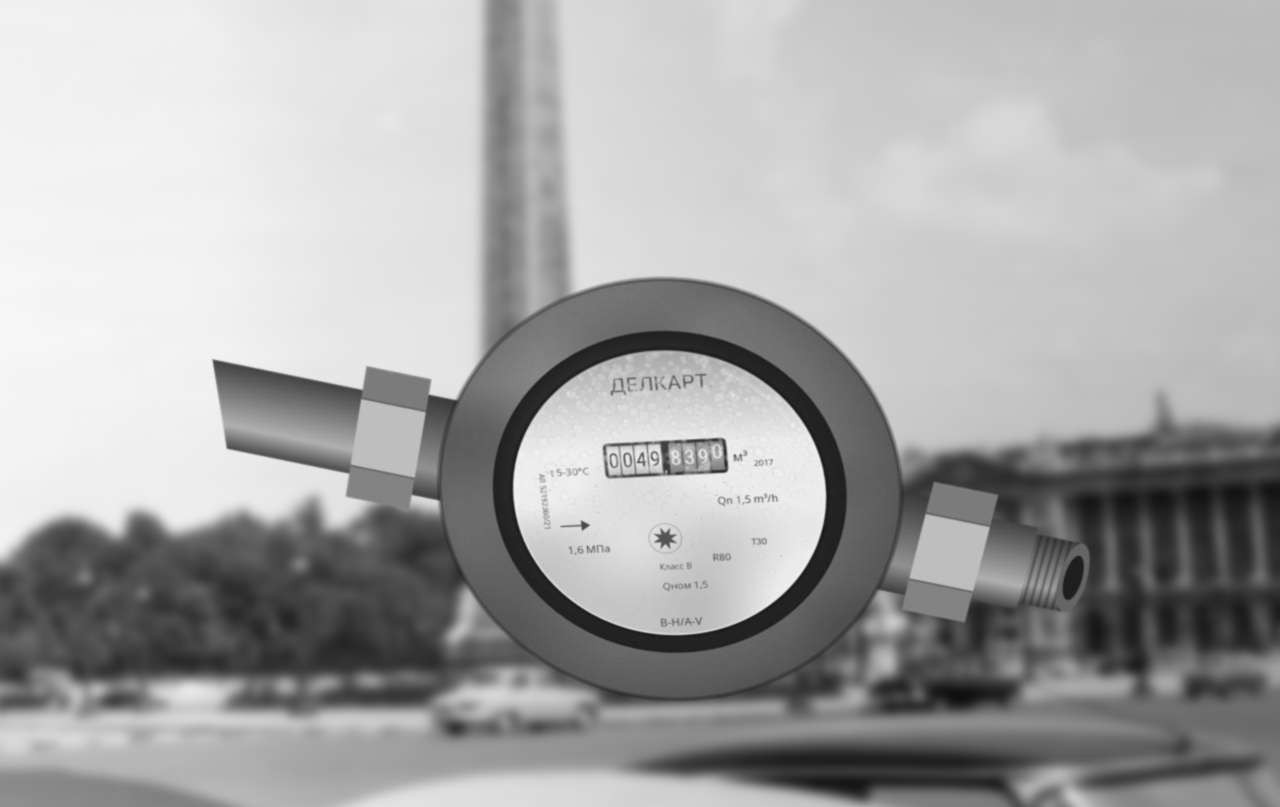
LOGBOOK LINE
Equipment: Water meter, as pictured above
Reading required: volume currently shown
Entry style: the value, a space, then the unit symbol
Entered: 49.8390 m³
